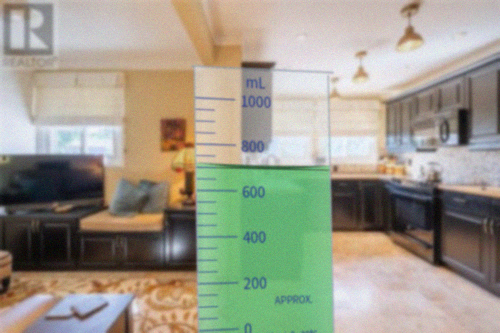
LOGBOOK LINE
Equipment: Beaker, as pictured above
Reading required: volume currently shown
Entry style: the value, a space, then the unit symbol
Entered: 700 mL
